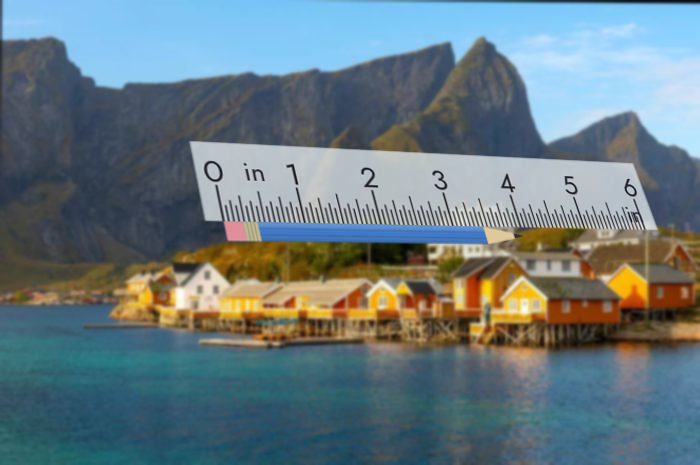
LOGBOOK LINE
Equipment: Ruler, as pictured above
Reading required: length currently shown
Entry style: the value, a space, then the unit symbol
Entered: 4 in
